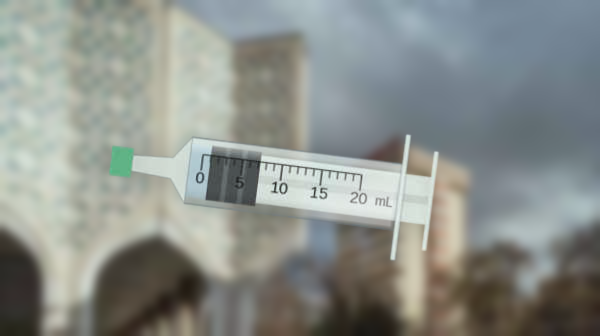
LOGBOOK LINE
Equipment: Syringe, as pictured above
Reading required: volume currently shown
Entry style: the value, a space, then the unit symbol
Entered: 1 mL
